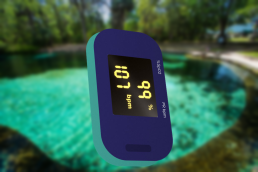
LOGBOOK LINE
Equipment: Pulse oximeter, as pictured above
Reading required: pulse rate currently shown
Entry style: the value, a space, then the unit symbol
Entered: 107 bpm
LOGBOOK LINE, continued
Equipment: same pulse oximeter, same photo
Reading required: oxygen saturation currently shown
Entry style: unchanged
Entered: 99 %
